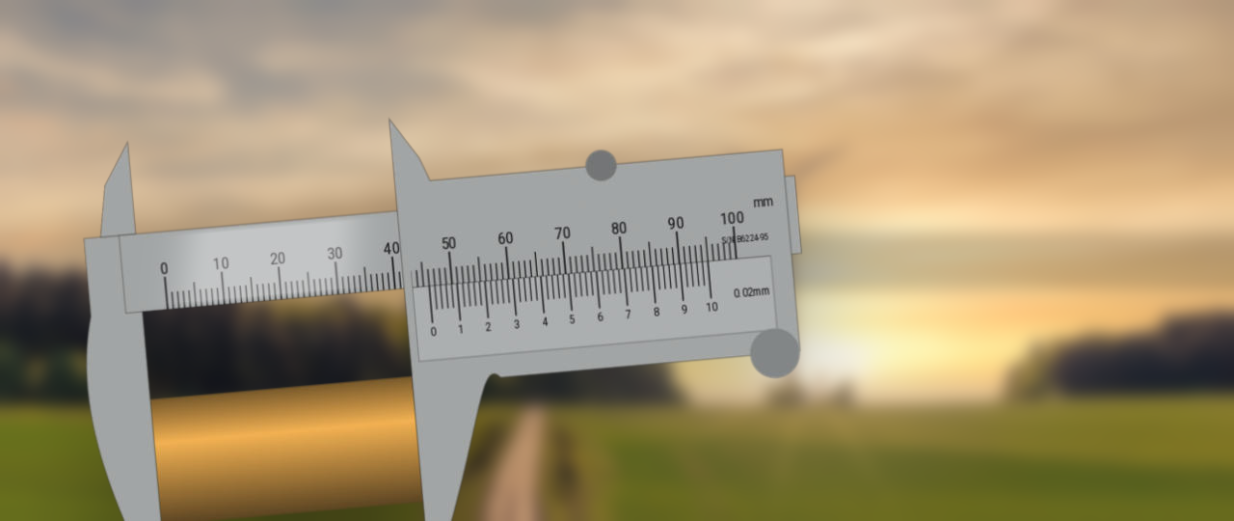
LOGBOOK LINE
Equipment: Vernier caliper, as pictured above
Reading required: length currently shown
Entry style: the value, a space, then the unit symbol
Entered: 46.0 mm
